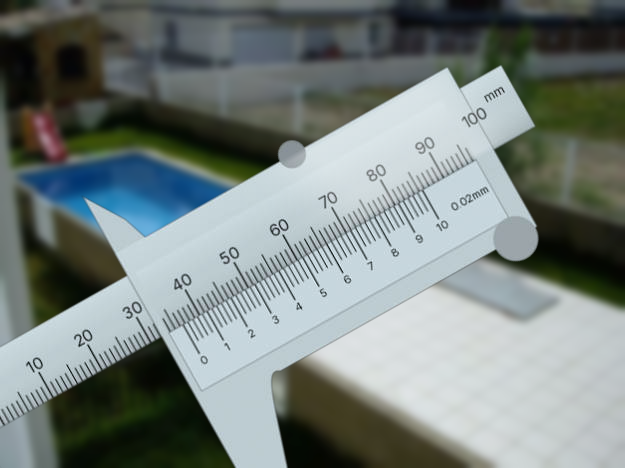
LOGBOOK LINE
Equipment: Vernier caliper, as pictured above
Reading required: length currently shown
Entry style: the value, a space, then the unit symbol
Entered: 36.6 mm
